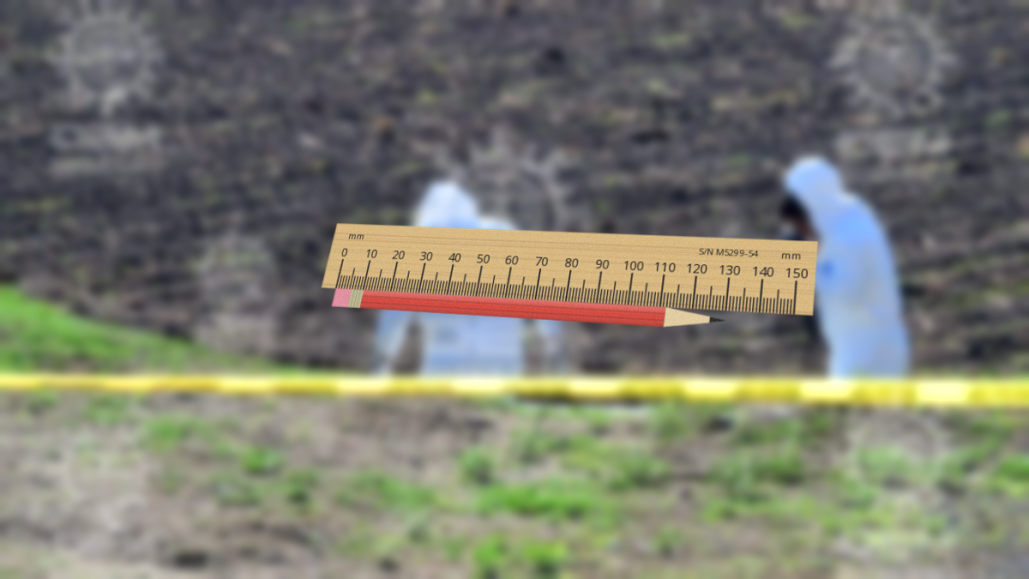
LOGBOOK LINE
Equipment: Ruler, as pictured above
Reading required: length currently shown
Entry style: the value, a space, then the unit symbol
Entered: 130 mm
